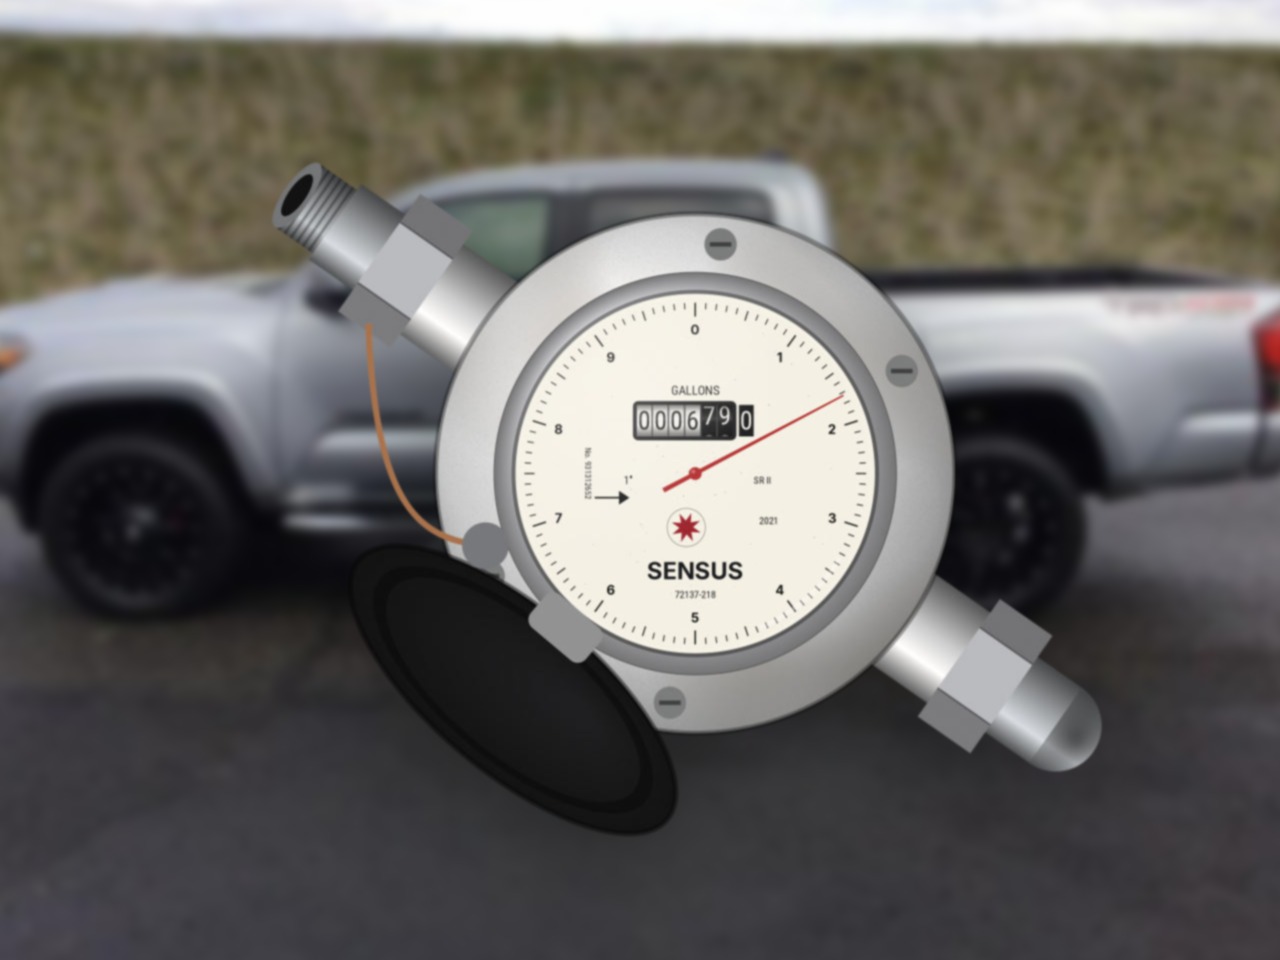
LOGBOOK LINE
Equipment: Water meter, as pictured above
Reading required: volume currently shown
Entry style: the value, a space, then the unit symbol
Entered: 6791.7 gal
